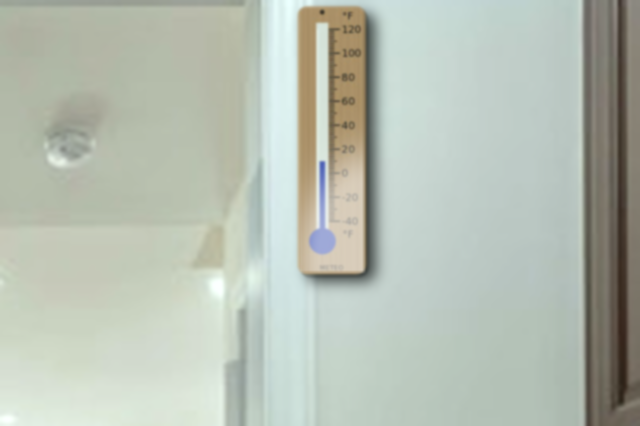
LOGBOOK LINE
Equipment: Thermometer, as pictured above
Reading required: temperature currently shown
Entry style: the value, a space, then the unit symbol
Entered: 10 °F
